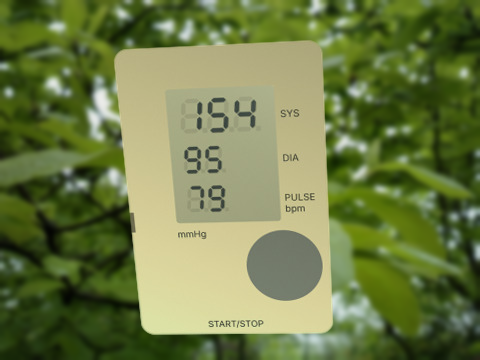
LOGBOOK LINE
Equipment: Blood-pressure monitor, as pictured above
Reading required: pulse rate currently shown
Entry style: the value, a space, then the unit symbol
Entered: 79 bpm
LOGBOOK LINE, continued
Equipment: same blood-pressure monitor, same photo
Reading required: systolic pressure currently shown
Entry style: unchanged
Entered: 154 mmHg
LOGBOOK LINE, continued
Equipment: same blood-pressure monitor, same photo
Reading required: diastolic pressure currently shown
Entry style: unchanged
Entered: 95 mmHg
